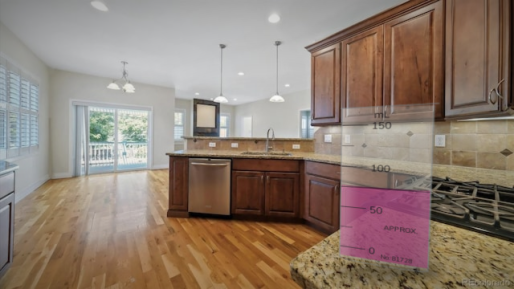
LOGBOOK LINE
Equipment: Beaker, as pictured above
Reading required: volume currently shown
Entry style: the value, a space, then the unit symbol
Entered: 75 mL
